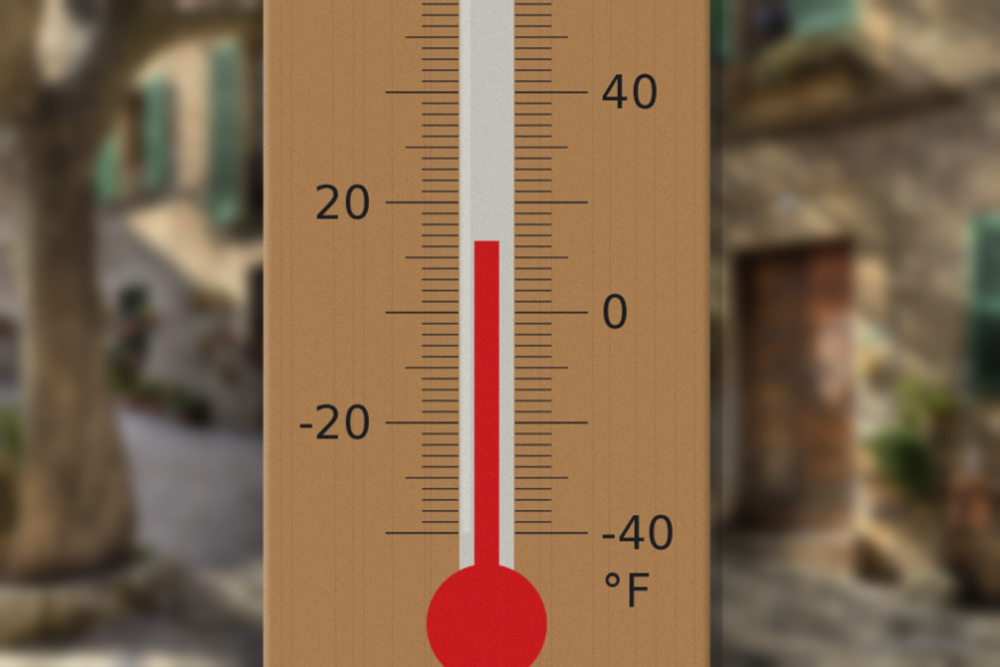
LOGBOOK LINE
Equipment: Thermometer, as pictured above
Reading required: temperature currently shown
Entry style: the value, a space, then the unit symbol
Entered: 13 °F
